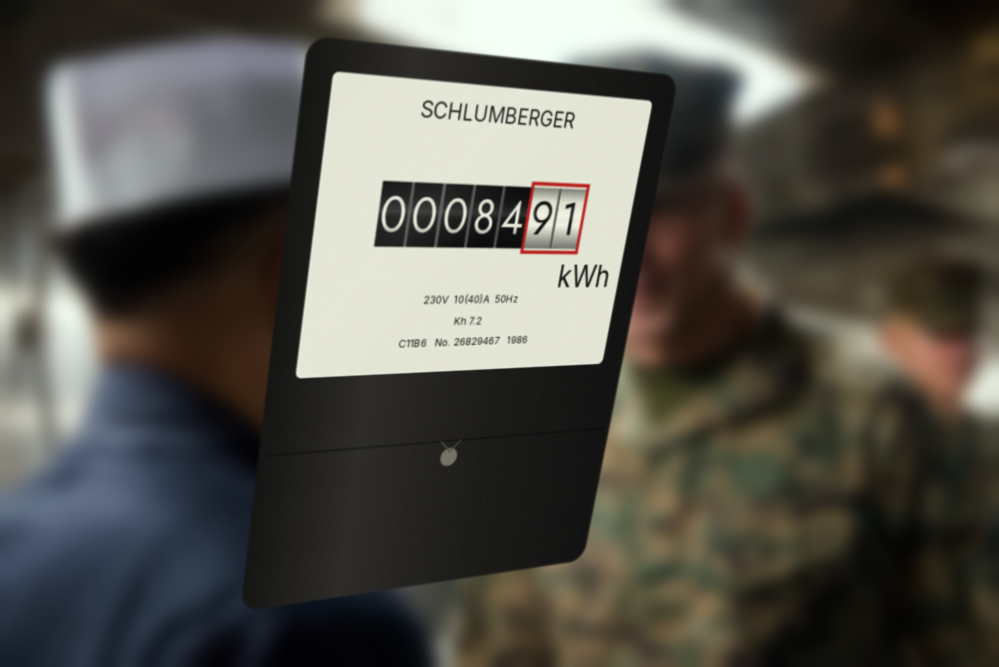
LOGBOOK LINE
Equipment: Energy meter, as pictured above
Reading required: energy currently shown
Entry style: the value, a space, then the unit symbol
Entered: 84.91 kWh
